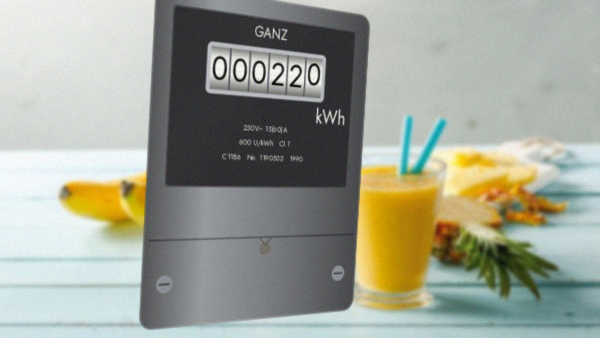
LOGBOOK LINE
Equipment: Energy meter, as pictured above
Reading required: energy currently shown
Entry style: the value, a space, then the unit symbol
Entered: 220 kWh
